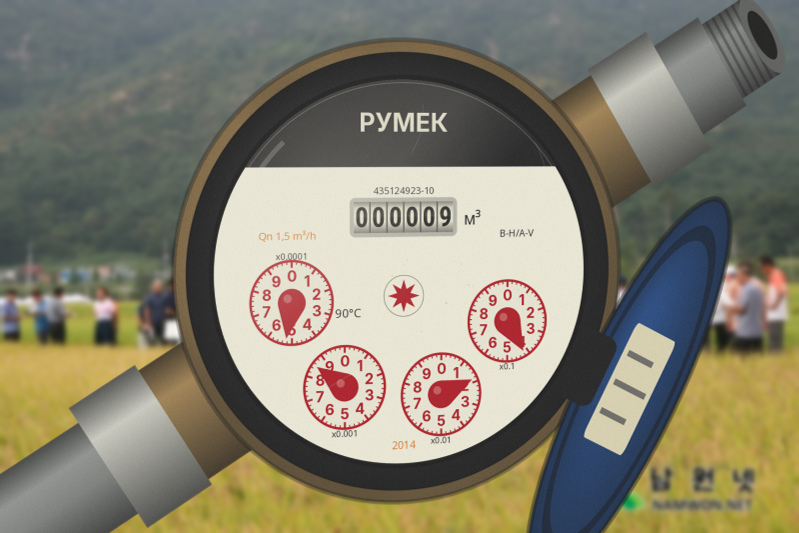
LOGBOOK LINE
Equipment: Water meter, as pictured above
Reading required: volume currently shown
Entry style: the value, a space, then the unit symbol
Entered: 9.4185 m³
